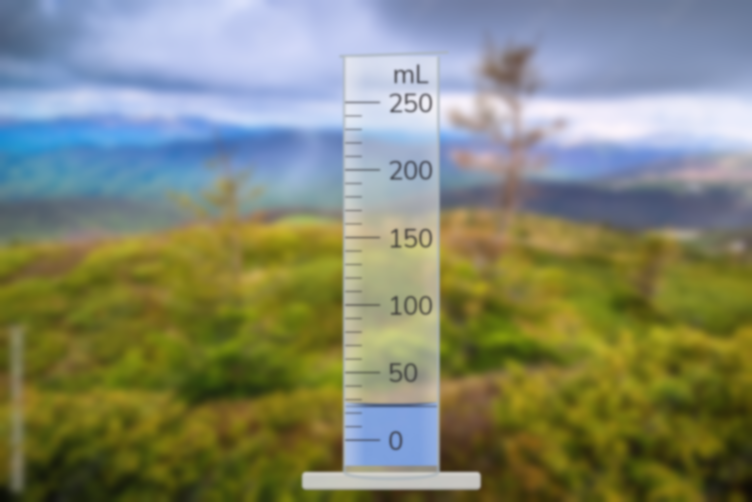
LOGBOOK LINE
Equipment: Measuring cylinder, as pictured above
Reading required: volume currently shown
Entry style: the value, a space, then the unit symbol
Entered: 25 mL
